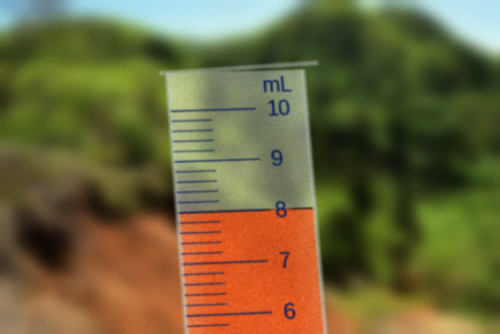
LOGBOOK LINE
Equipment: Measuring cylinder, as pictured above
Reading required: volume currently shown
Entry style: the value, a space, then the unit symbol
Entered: 8 mL
